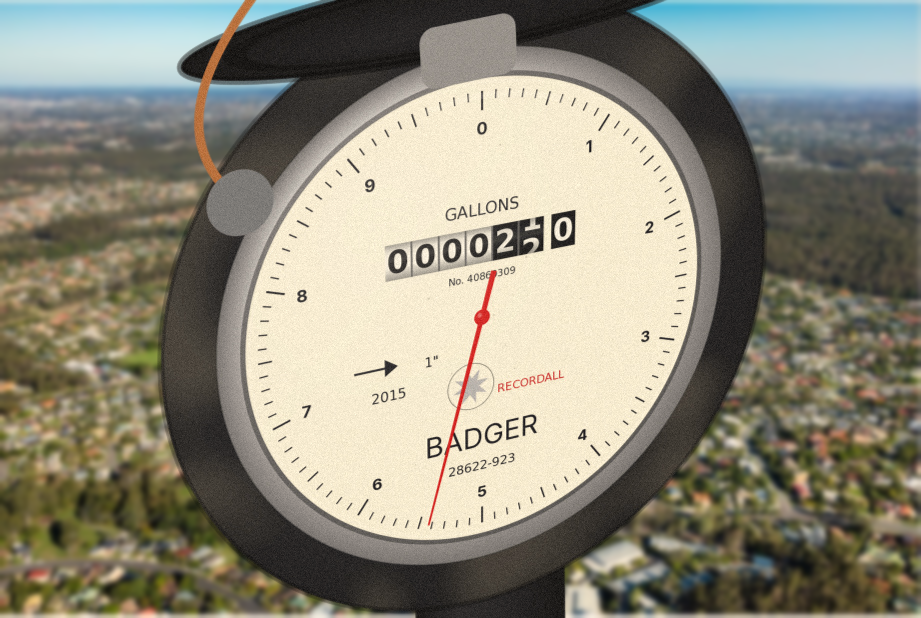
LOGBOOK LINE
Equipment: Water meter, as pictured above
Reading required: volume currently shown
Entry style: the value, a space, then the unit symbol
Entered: 215.4 gal
